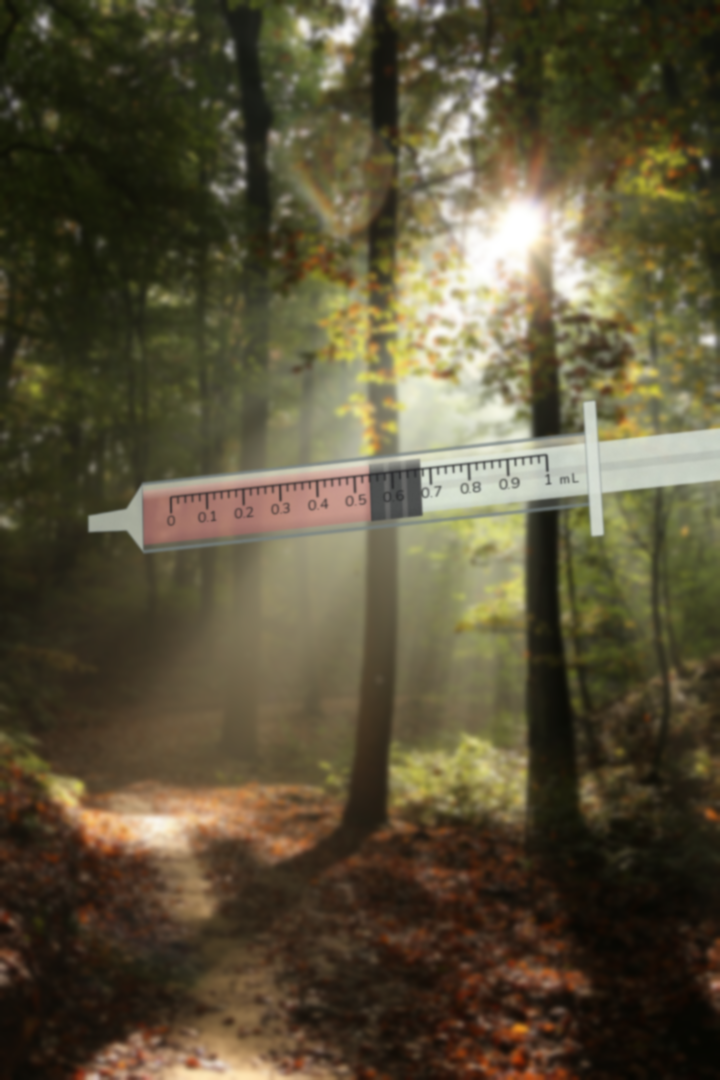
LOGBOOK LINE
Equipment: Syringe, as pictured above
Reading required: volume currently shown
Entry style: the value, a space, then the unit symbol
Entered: 0.54 mL
